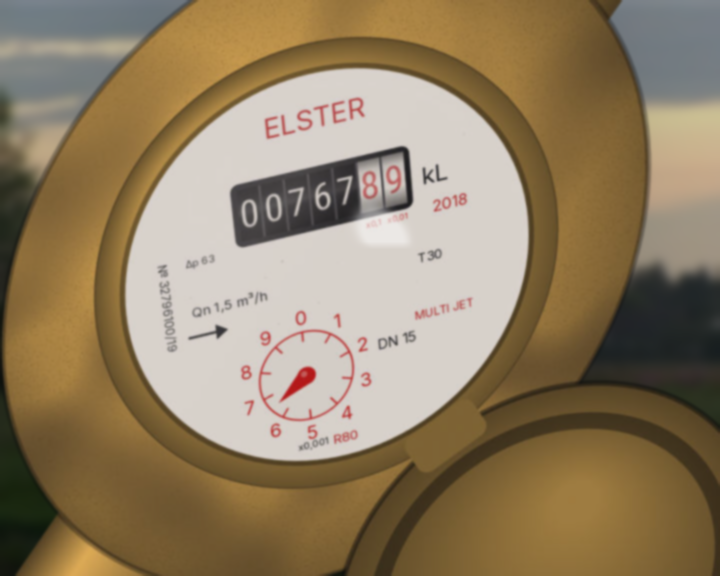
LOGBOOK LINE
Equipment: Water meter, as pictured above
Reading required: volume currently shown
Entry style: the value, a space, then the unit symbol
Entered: 767.896 kL
